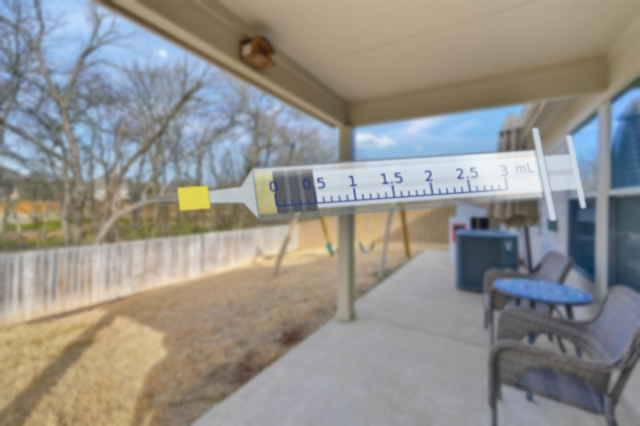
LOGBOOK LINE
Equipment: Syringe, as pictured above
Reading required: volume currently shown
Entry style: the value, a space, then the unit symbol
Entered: 0 mL
